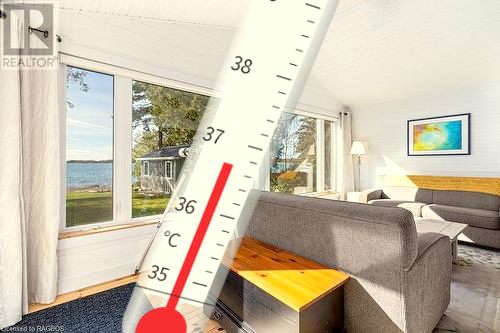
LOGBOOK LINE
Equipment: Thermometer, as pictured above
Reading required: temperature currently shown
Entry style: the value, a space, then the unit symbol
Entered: 36.7 °C
